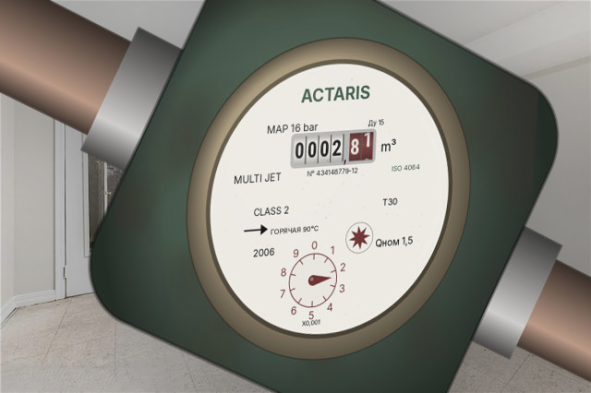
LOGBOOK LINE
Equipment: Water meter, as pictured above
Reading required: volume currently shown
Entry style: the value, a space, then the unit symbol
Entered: 2.812 m³
